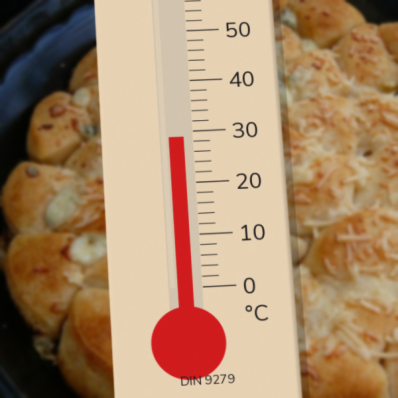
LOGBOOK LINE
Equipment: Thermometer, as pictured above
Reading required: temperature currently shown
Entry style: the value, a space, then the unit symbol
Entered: 29 °C
